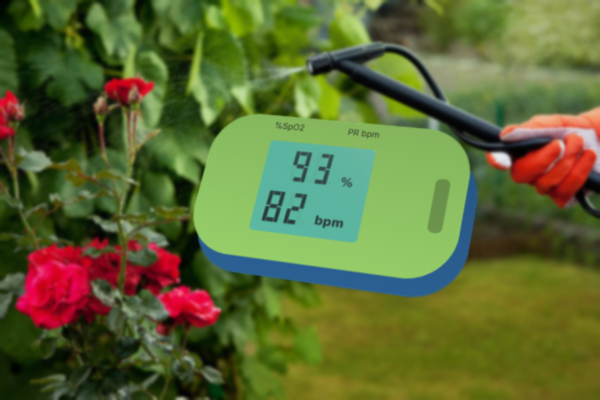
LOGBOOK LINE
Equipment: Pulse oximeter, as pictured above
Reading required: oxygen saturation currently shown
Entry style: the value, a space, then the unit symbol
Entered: 93 %
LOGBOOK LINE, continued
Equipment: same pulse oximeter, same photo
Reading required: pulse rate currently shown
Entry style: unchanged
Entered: 82 bpm
